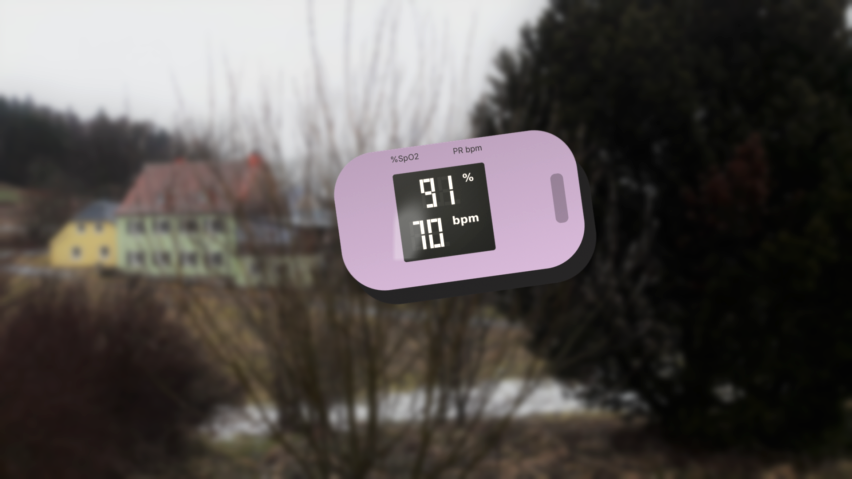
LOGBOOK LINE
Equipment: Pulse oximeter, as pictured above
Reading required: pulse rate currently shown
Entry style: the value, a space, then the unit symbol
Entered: 70 bpm
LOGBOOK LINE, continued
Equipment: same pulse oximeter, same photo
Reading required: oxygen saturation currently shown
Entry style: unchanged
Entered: 91 %
